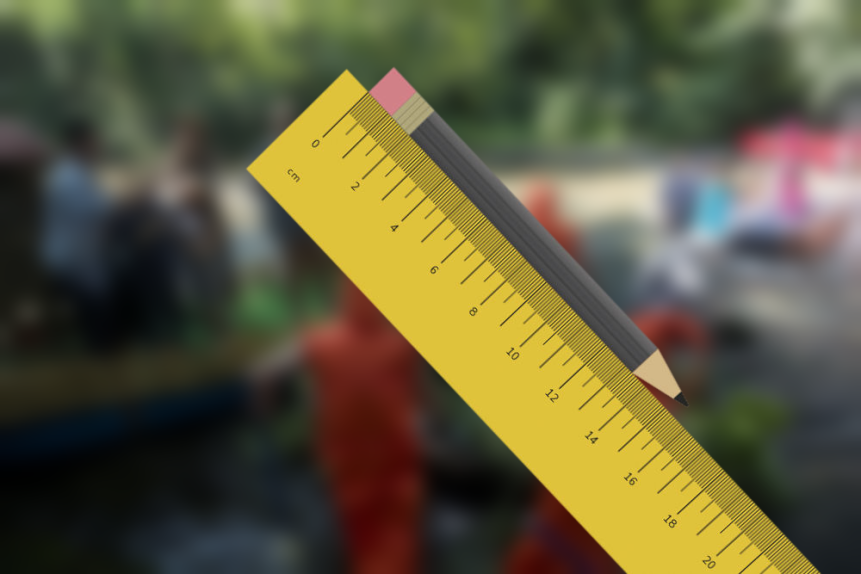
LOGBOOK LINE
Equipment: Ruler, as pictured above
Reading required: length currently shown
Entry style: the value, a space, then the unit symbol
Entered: 15.5 cm
